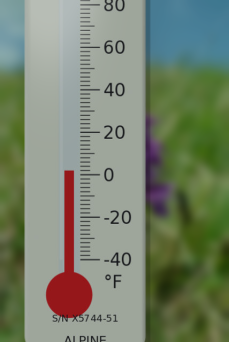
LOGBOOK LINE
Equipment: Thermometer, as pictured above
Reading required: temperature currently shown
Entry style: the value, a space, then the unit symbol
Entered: 2 °F
